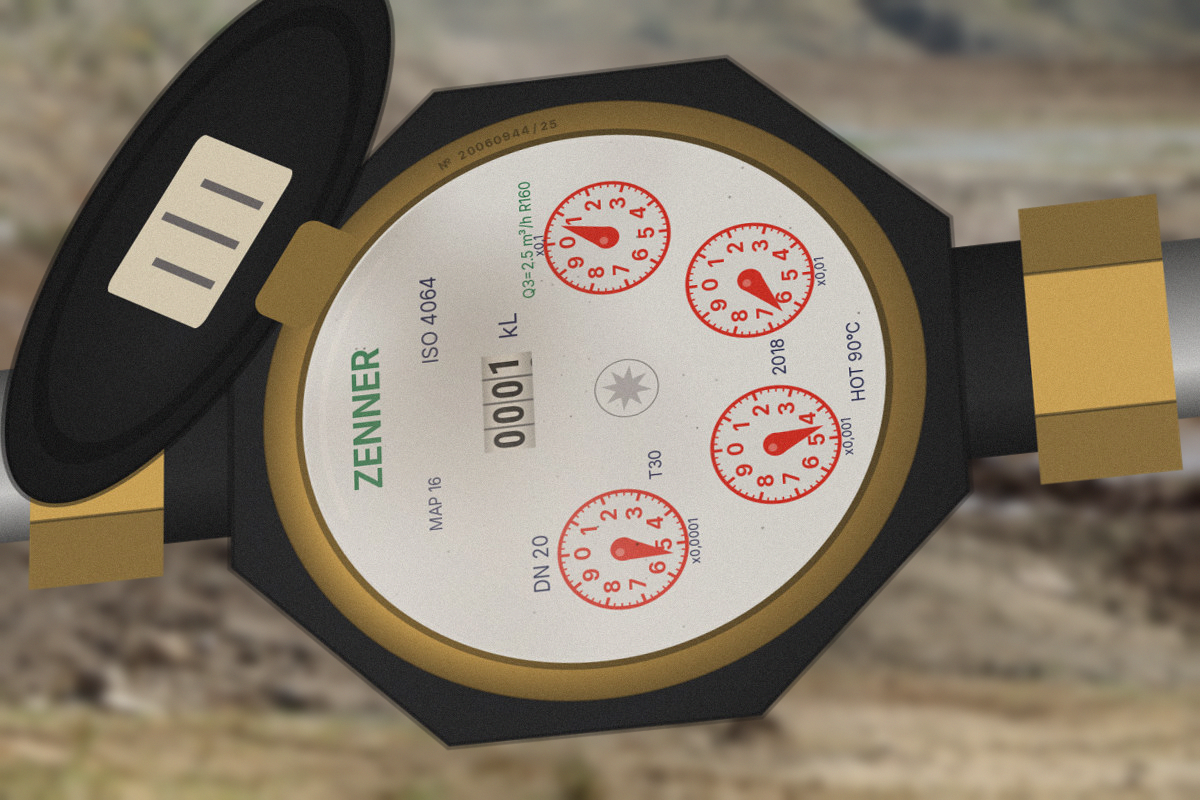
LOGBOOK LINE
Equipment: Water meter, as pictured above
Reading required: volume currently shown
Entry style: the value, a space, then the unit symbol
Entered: 1.0645 kL
